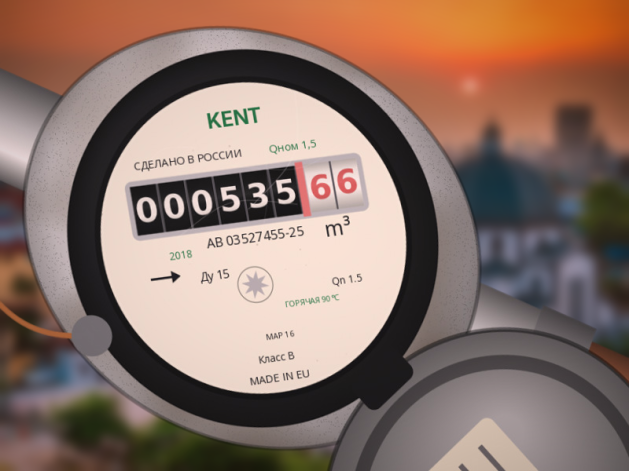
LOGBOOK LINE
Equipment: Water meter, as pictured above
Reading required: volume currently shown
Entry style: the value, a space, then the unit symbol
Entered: 535.66 m³
